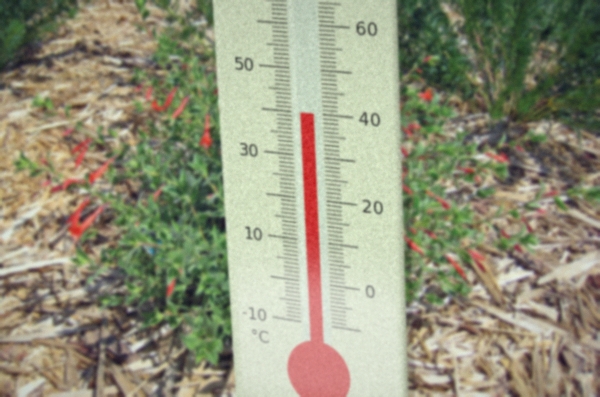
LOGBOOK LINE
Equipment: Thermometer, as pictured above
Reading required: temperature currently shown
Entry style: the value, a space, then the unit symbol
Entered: 40 °C
